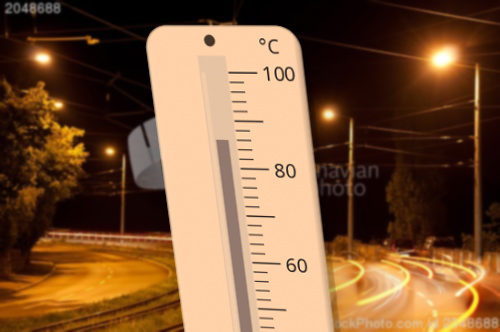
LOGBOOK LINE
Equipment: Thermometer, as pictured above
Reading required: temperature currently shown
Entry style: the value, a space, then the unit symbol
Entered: 86 °C
